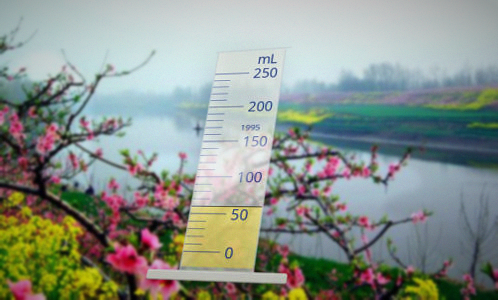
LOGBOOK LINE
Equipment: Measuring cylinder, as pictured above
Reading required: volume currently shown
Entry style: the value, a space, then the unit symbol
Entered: 60 mL
